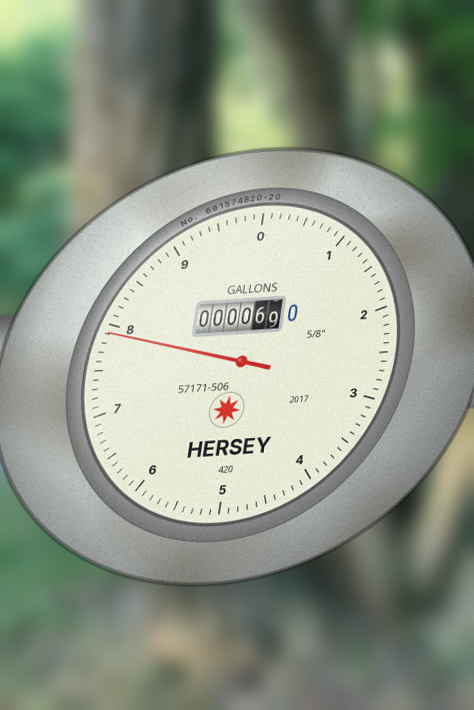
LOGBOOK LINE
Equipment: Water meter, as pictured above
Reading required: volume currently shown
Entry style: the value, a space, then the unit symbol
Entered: 687.9 gal
